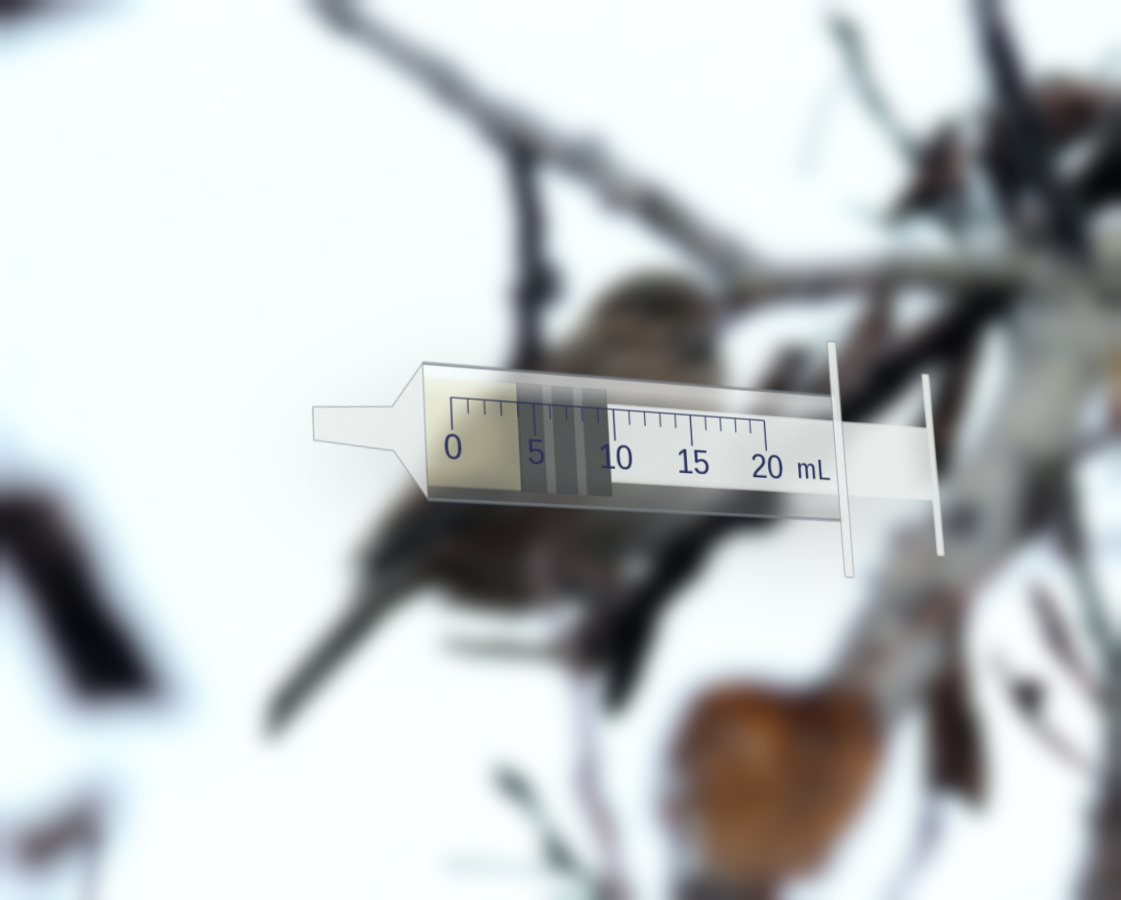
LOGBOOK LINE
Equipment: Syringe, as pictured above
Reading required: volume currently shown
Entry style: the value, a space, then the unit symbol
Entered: 4 mL
